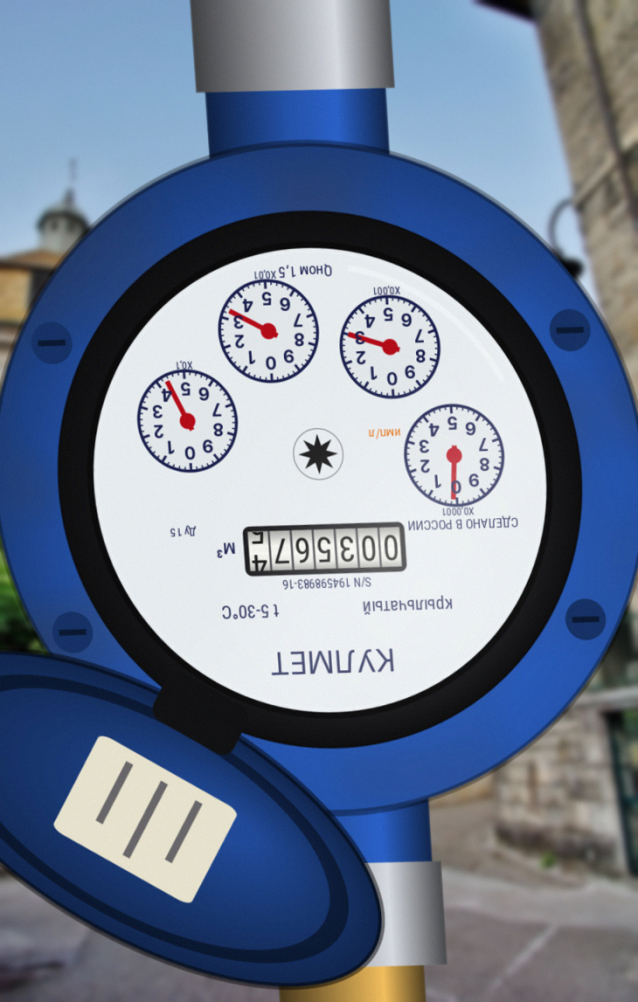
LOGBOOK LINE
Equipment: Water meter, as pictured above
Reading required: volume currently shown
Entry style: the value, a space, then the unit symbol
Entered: 35674.4330 m³
